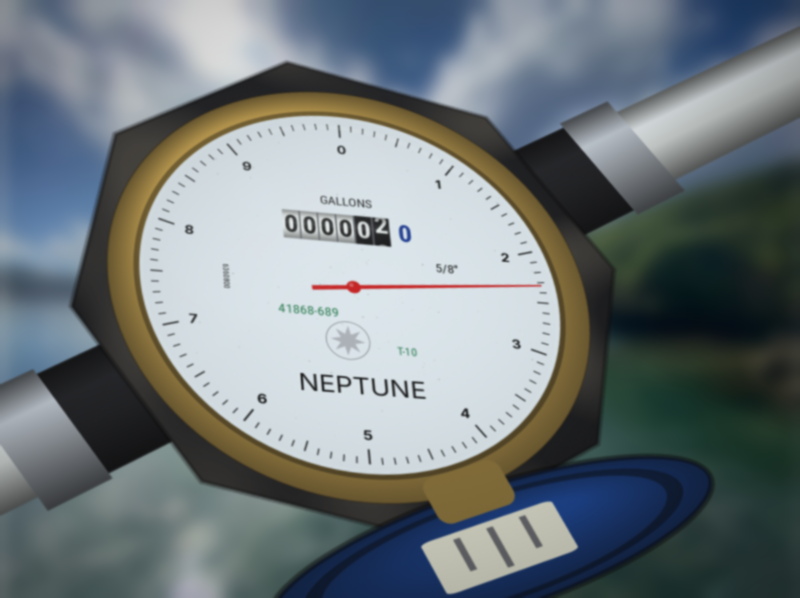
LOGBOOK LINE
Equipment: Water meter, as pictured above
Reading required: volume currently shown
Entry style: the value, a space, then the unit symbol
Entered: 22.3 gal
